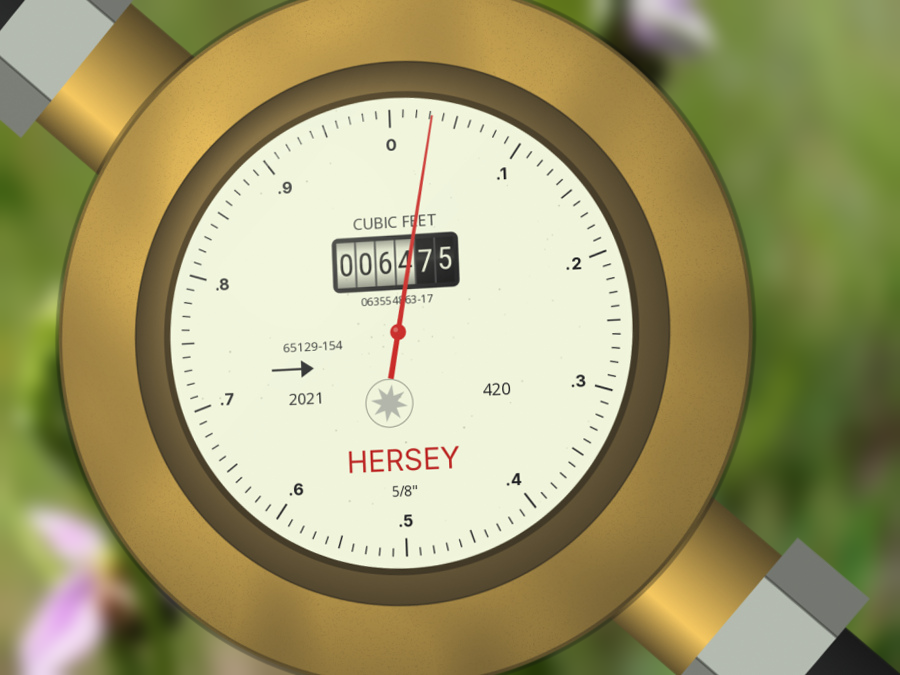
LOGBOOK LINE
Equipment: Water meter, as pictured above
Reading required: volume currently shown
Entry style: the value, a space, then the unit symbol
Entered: 6475.03 ft³
